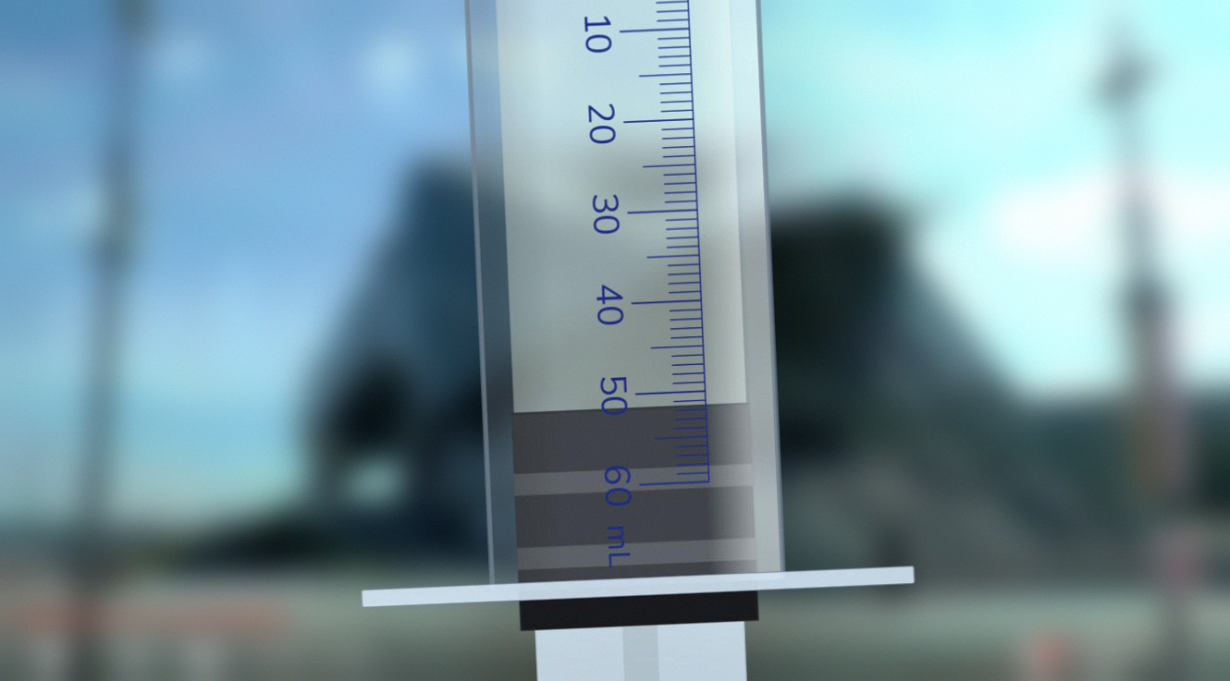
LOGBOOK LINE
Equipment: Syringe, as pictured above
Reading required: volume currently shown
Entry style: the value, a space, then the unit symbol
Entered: 51.5 mL
